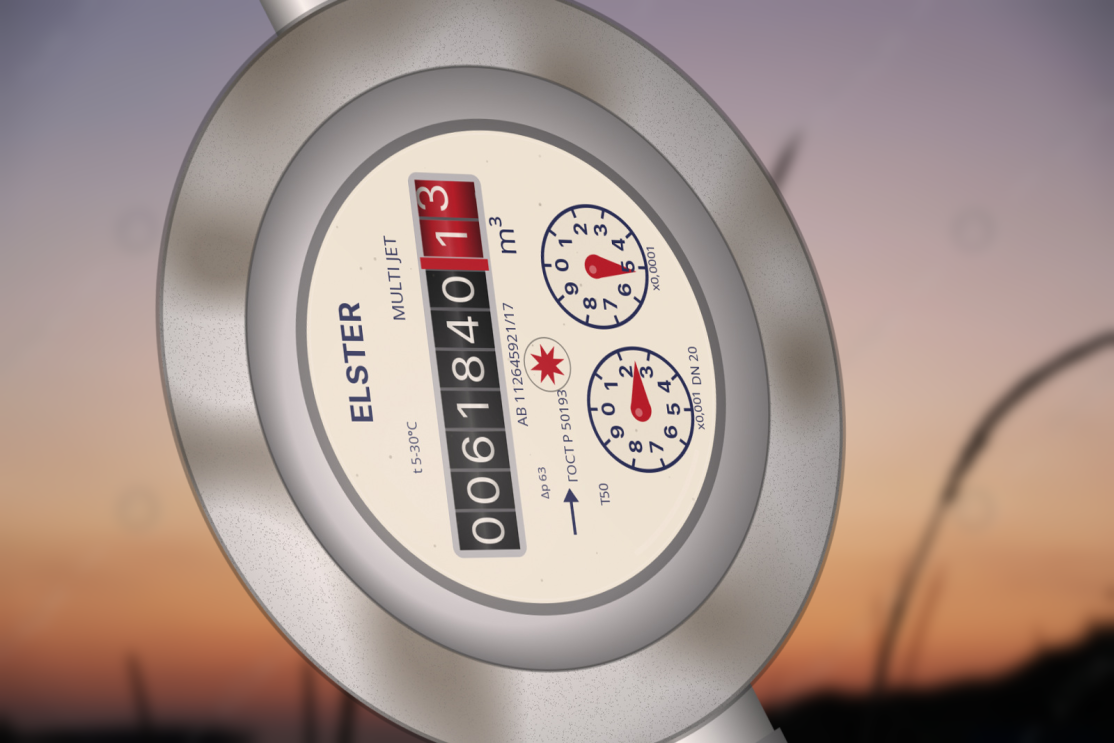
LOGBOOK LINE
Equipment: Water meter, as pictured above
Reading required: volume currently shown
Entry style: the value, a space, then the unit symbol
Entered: 61840.1325 m³
